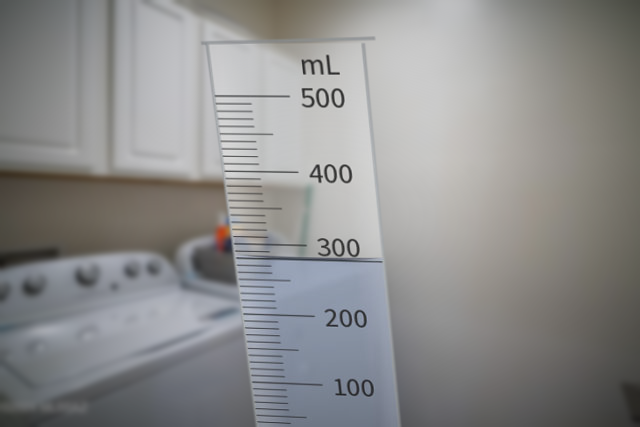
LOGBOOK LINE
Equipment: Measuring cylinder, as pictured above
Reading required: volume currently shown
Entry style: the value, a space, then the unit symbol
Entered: 280 mL
